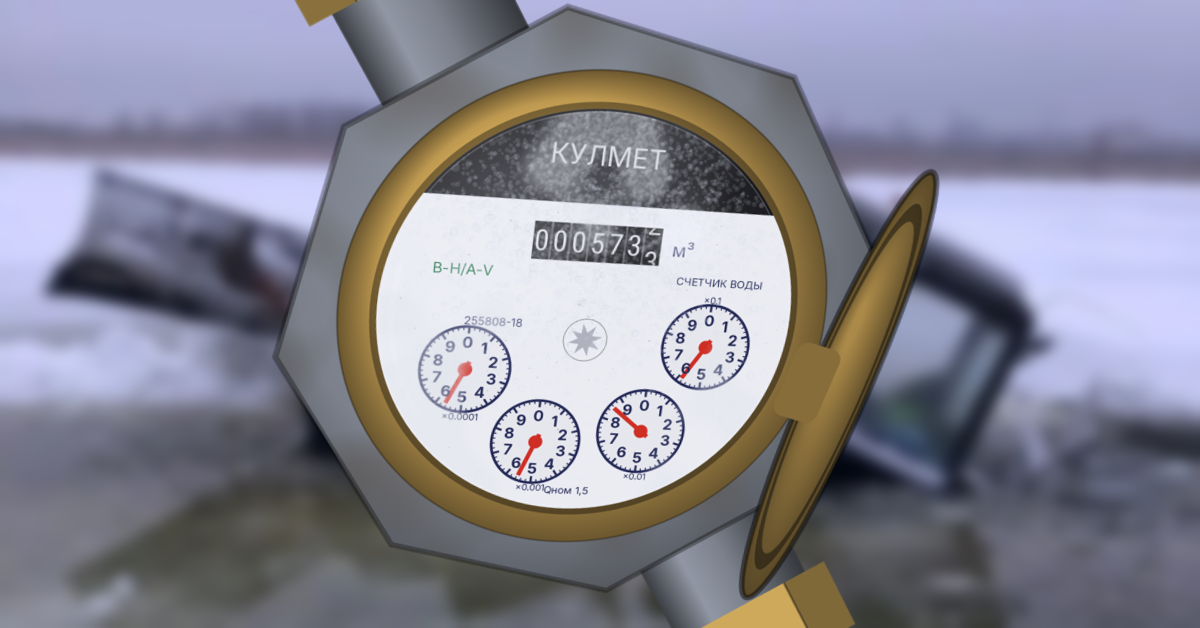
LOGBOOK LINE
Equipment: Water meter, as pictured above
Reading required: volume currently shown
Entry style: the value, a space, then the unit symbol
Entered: 5732.5855 m³
